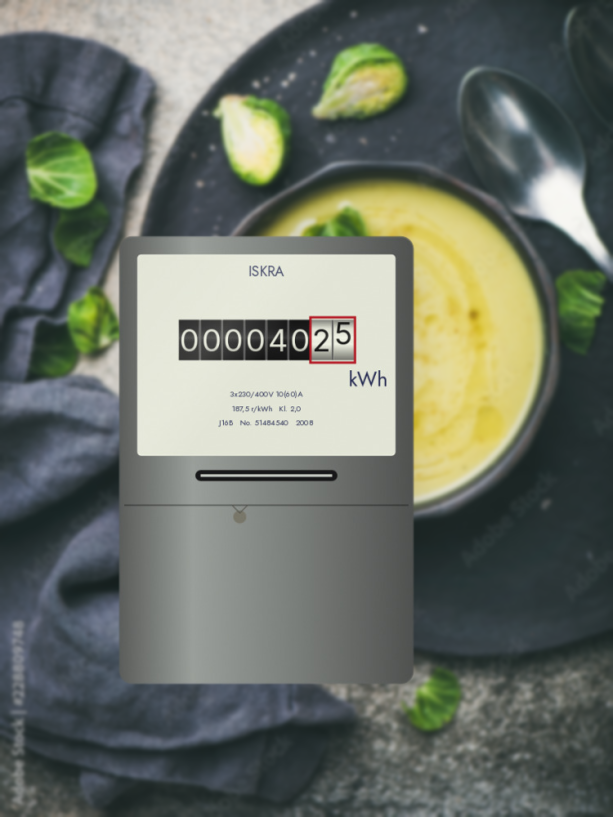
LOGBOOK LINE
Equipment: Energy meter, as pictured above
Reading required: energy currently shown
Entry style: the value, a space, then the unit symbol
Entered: 40.25 kWh
